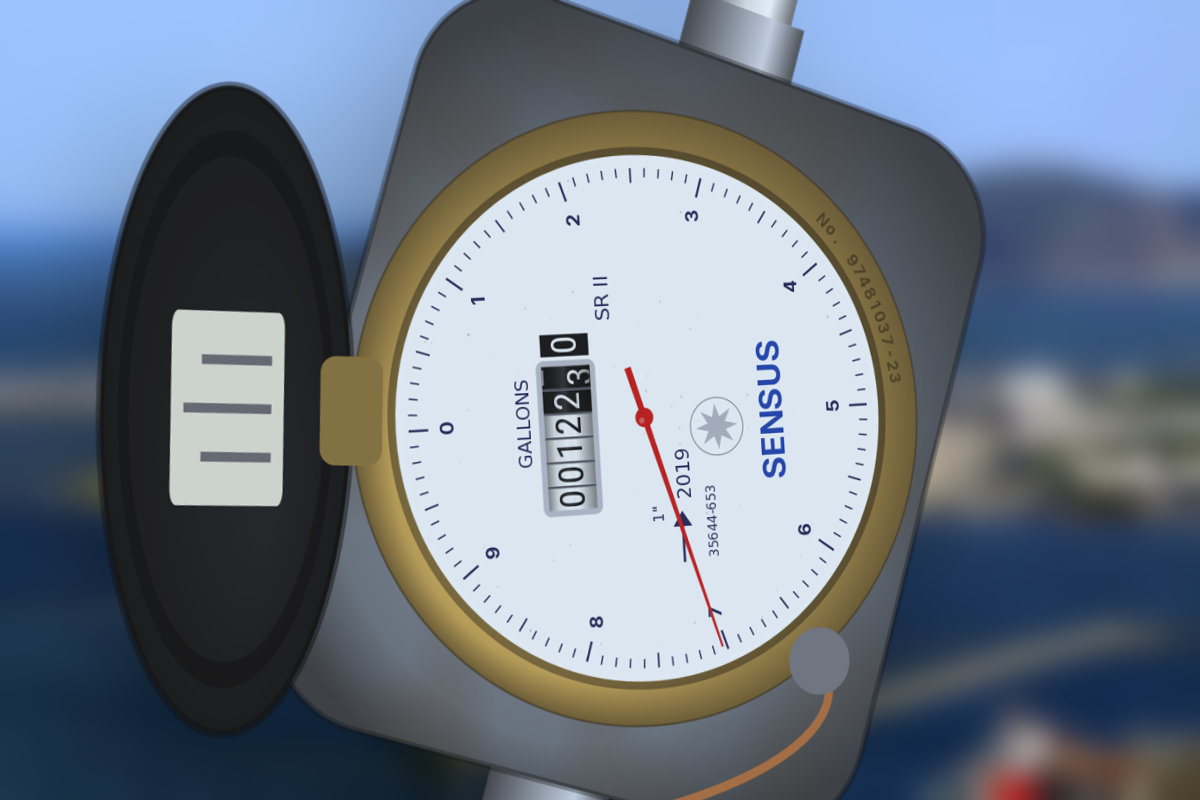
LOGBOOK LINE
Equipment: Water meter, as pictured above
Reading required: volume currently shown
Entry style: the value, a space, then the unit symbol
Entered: 12227.0 gal
